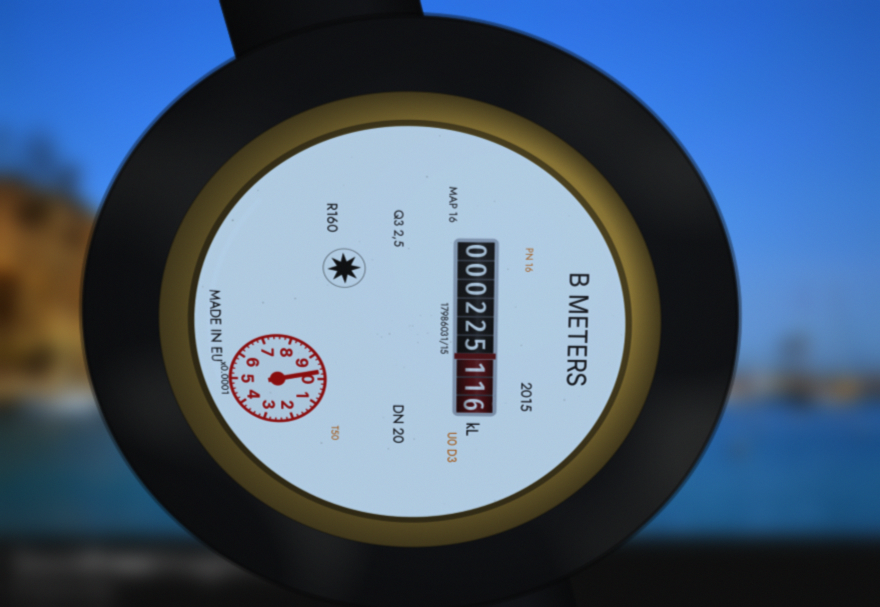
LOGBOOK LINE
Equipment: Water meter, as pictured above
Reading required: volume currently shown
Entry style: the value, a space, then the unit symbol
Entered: 225.1159 kL
